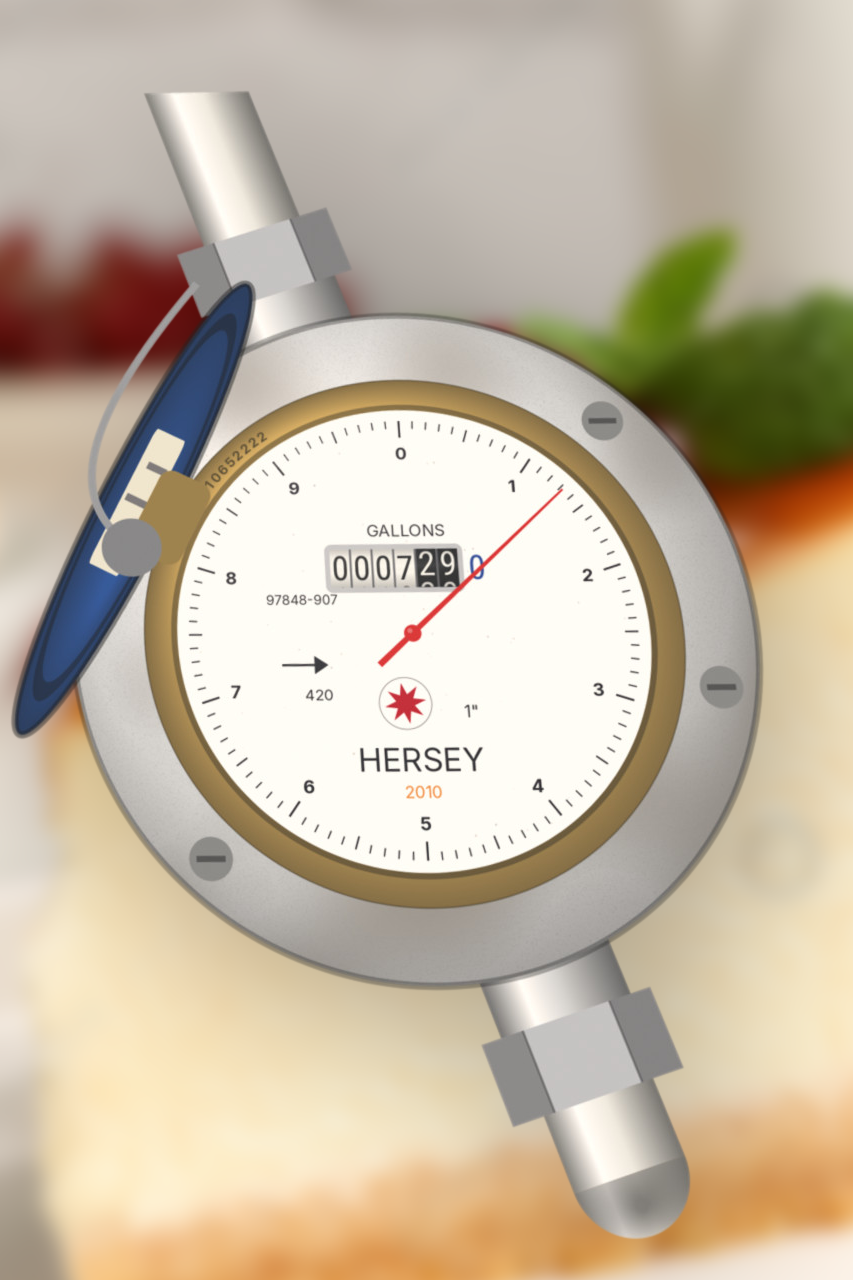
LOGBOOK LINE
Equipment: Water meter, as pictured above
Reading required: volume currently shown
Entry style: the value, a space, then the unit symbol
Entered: 7291.3 gal
